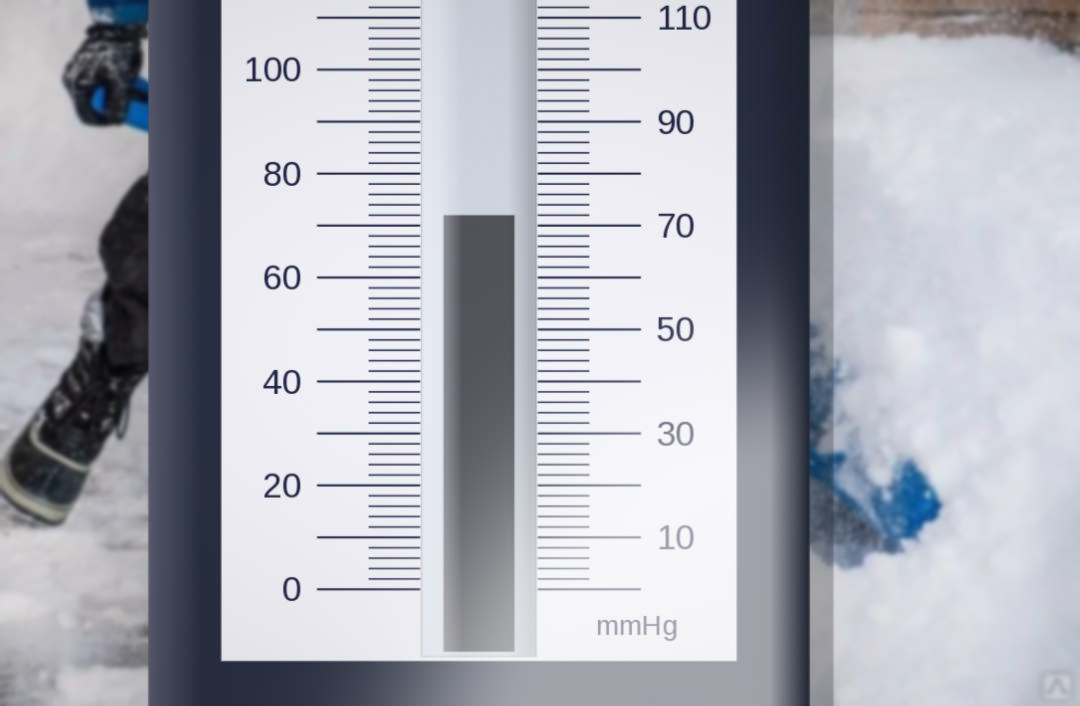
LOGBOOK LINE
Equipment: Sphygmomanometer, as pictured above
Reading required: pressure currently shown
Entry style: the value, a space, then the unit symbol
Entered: 72 mmHg
